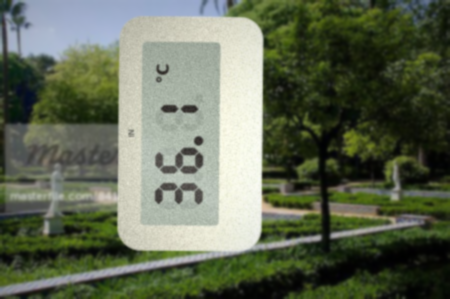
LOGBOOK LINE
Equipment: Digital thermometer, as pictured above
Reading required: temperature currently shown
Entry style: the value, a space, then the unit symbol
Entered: 36.1 °C
